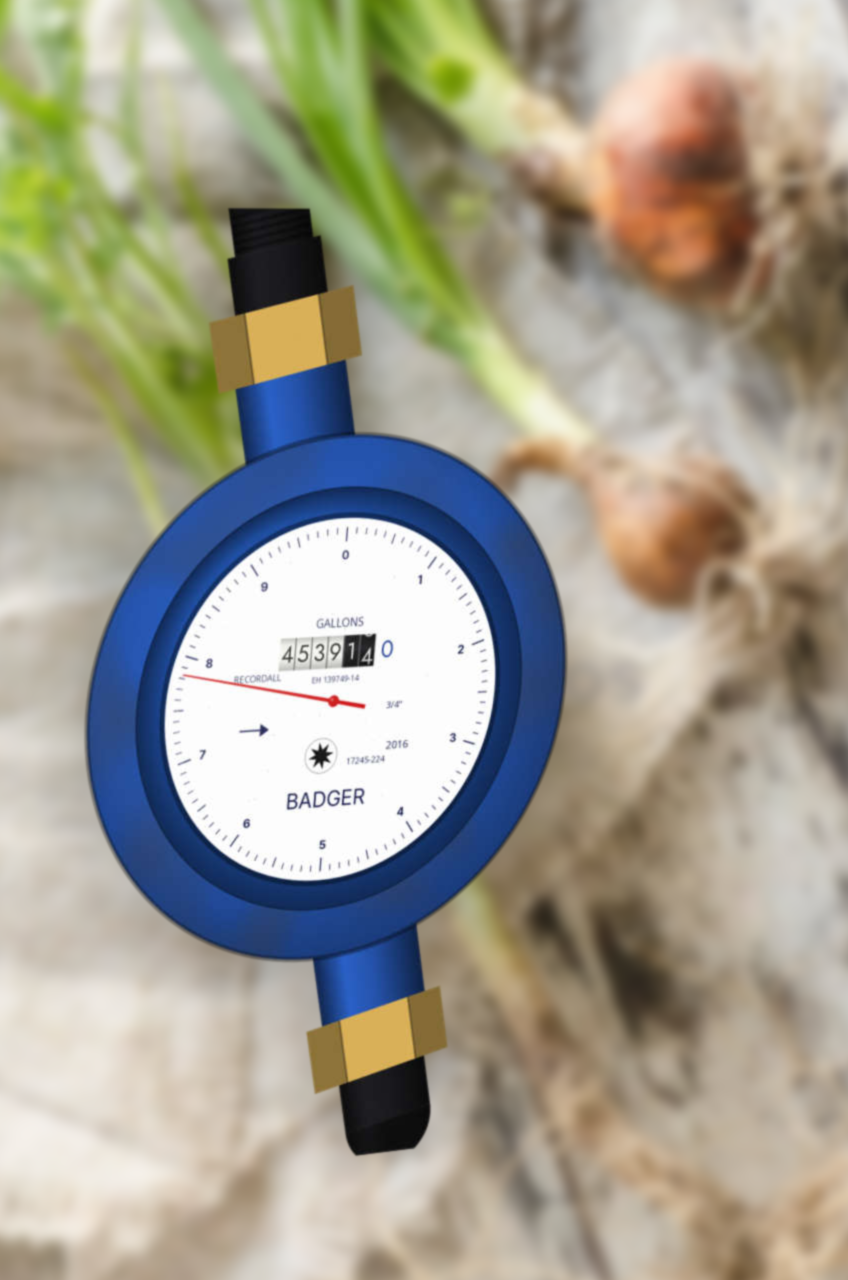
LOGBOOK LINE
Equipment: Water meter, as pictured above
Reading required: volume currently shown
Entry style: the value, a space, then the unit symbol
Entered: 4539137.8 gal
